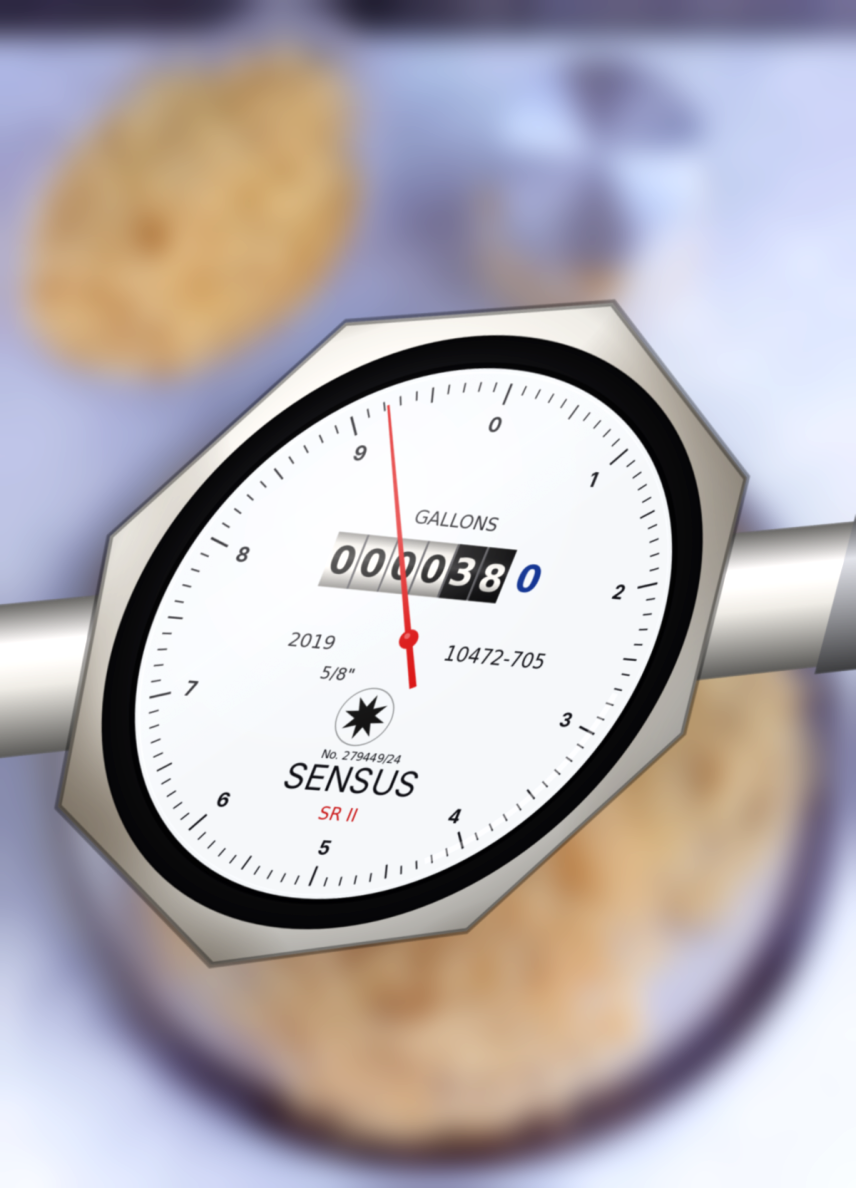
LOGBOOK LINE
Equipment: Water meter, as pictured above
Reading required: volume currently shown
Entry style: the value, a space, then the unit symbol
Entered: 379.2 gal
